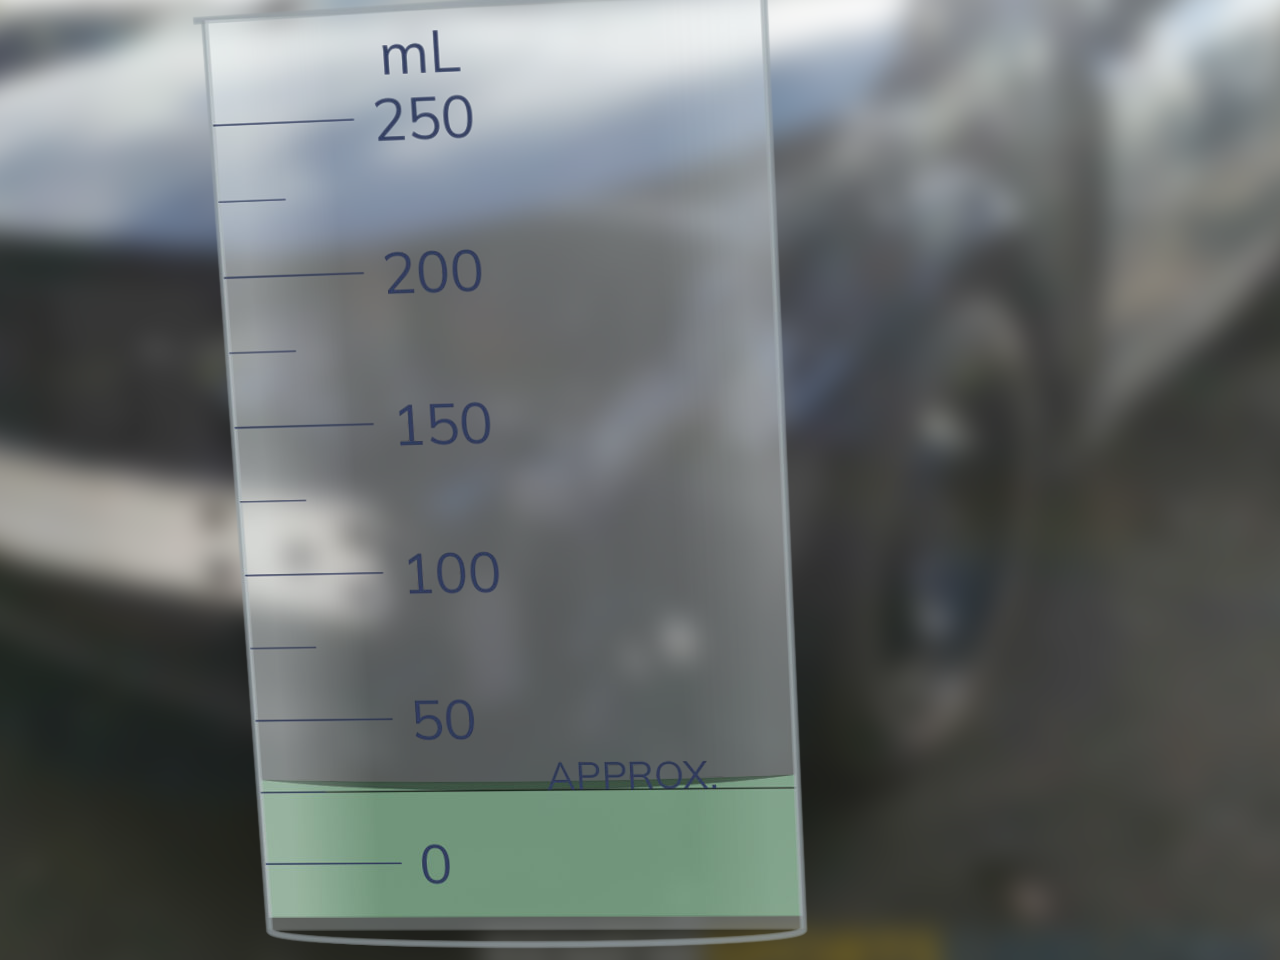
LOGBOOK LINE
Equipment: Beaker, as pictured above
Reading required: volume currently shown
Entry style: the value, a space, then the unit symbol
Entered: 25 mL
